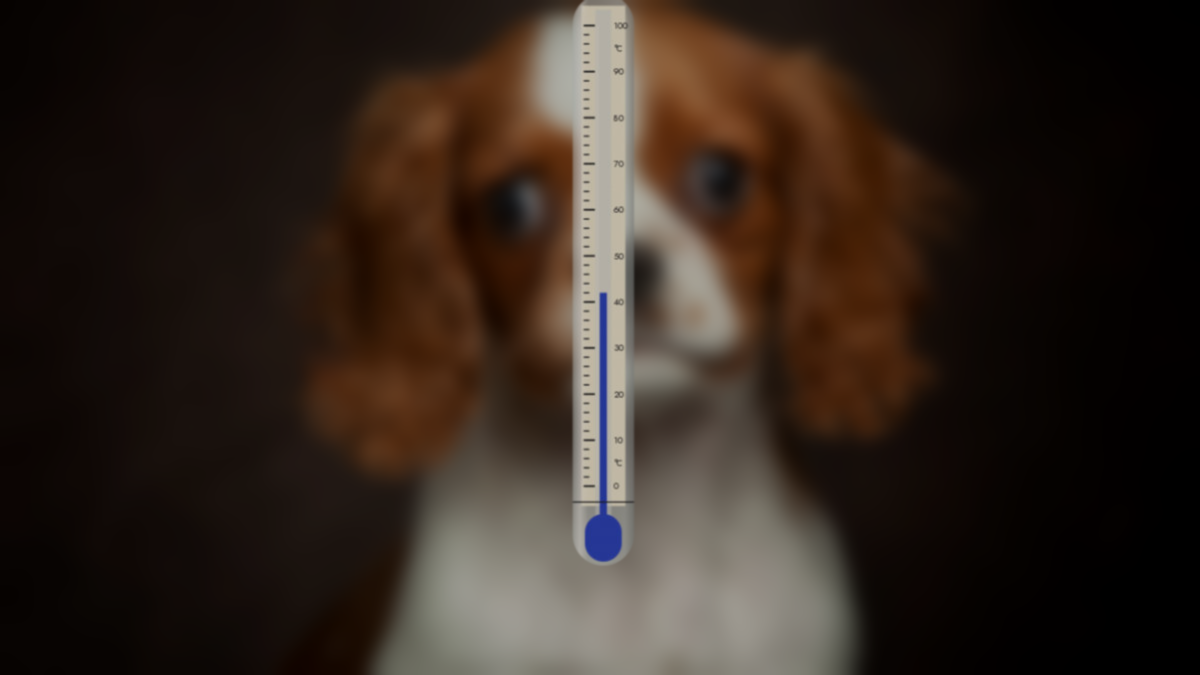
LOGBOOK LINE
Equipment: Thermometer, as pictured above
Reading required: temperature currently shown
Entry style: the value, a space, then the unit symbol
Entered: 42 °C
